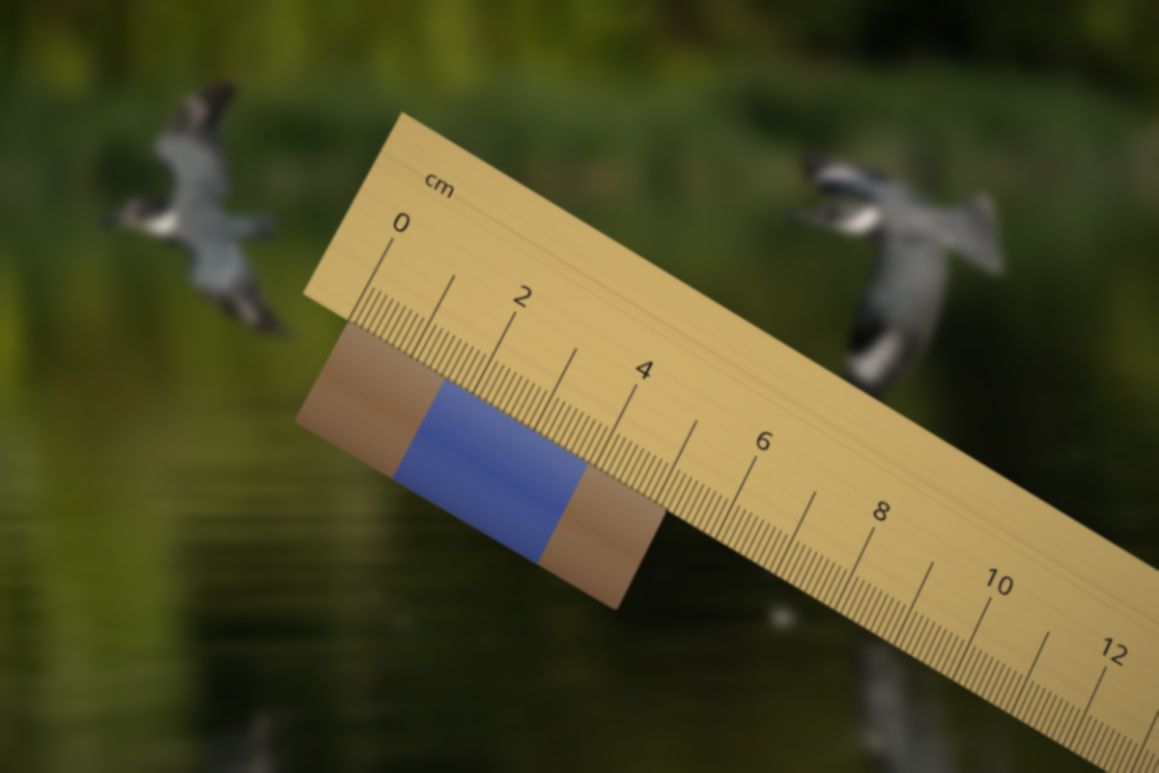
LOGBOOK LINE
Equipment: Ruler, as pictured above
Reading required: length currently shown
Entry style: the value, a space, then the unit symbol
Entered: 5.2 cm
